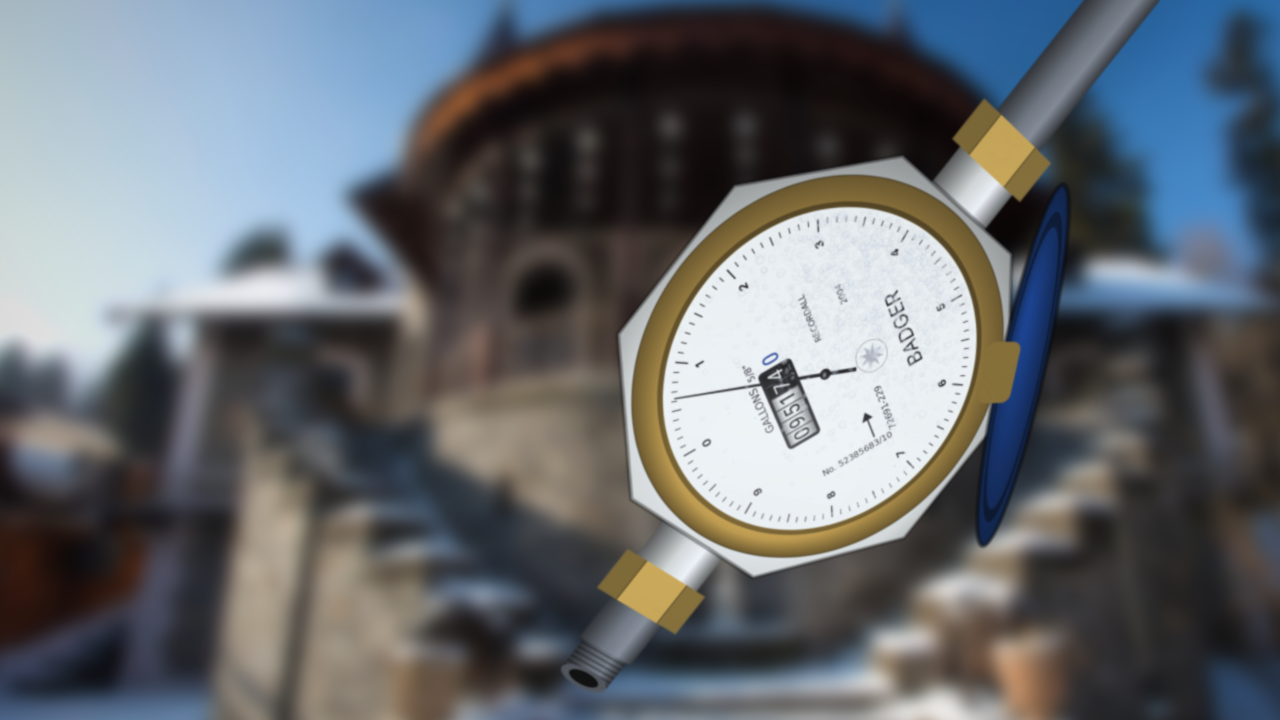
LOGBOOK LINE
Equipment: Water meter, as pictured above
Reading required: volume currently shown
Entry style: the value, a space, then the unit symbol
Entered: 951740.6 gal
